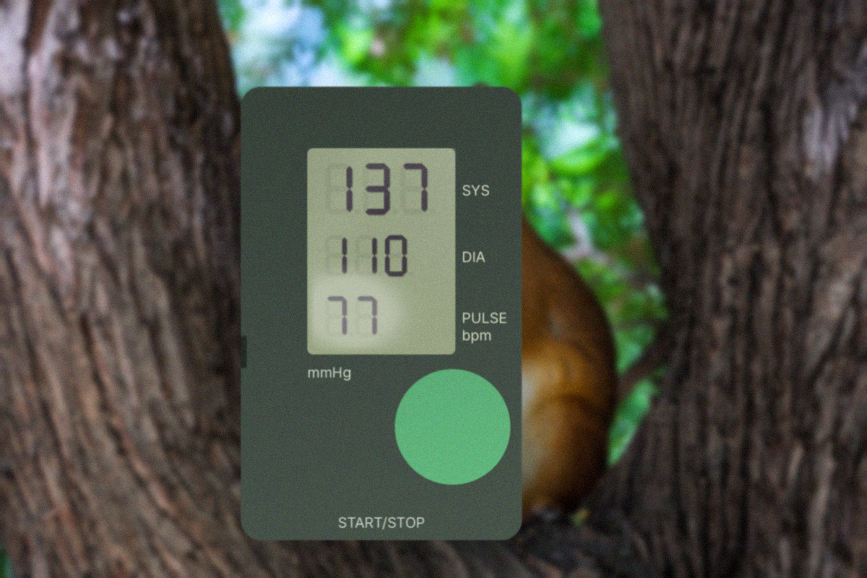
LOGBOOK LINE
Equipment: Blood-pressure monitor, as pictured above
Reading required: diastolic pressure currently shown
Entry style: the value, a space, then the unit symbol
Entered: 110 mmHg
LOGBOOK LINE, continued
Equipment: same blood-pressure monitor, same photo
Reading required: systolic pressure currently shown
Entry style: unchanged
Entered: 137 mmHg
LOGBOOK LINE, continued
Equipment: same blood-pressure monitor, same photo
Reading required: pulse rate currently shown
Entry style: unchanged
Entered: 77 bpm
